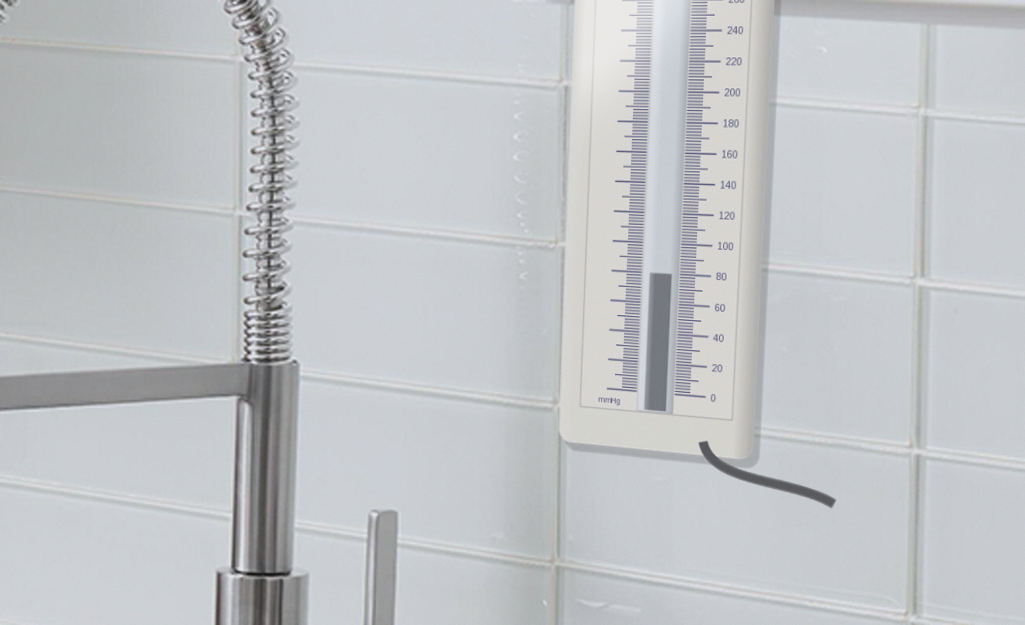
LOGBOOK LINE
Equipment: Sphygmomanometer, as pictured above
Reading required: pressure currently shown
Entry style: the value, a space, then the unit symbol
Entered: 80 mmHg
